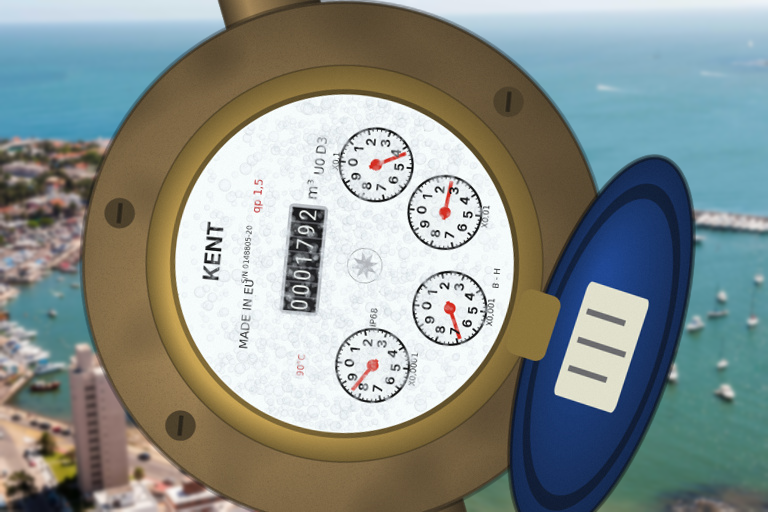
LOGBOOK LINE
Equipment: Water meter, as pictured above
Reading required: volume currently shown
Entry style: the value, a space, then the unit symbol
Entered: 1792.4268 m³
